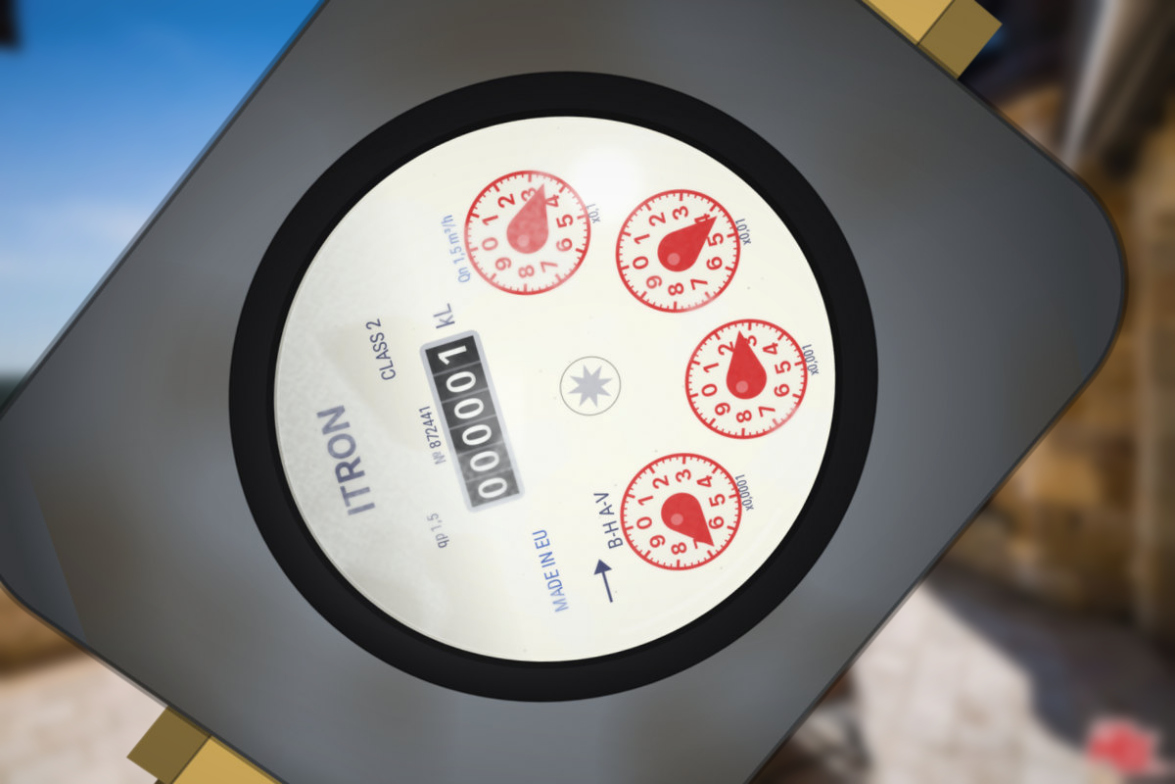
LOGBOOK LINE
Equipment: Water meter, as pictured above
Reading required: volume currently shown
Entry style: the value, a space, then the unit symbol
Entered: 1.3426 kL
